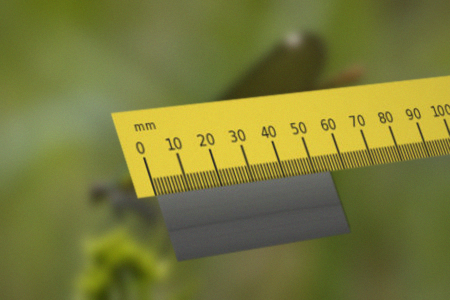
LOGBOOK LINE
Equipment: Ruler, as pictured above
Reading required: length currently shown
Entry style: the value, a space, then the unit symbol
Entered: 55 mm
